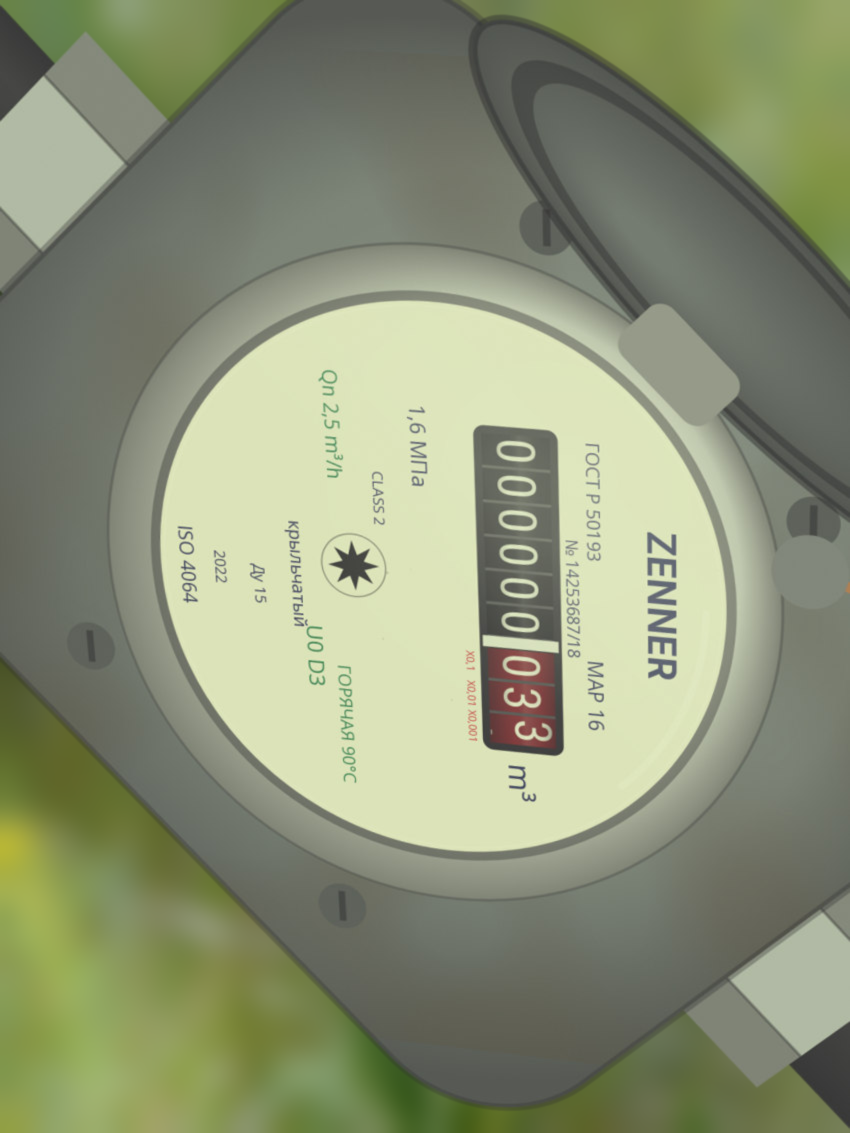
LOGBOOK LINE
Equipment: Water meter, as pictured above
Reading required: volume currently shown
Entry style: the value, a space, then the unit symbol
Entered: 0.033 m³
